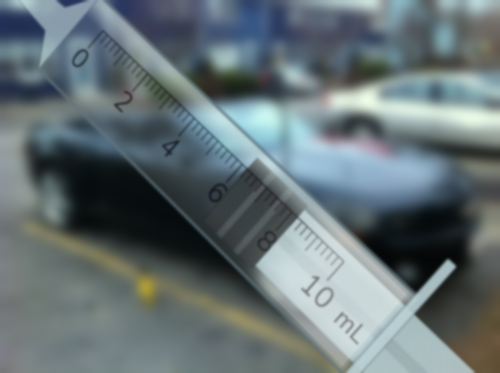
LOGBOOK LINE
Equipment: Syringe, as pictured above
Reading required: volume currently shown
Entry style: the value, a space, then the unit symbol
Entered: 6.2 mL
